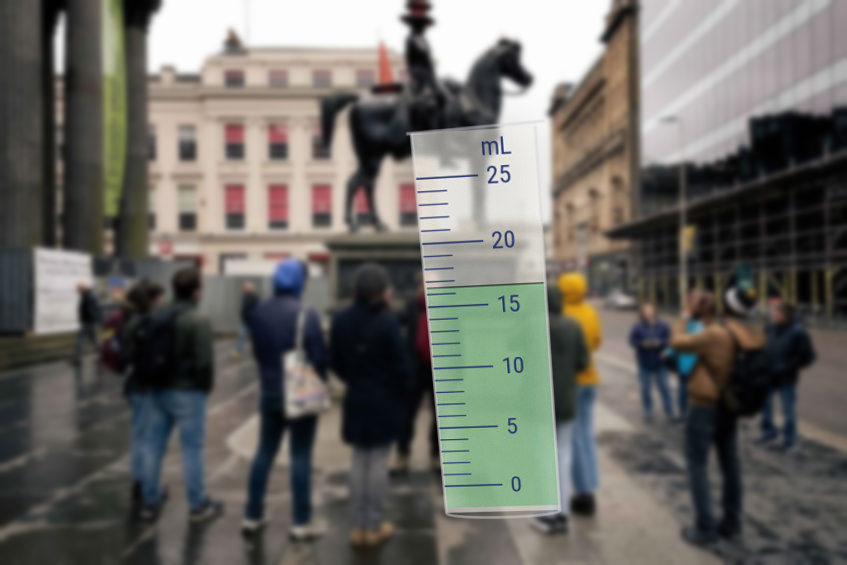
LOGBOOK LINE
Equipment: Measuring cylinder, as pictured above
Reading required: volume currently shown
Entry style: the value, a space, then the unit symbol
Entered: 16.5 mL
